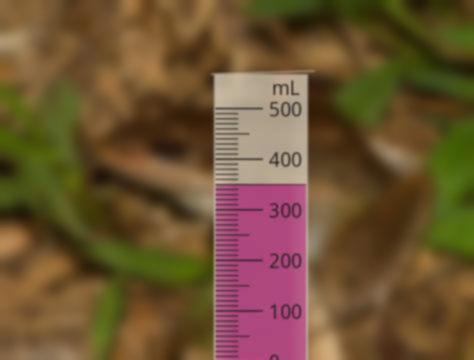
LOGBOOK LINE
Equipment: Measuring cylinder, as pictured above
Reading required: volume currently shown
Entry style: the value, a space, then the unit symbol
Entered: 350 mL
